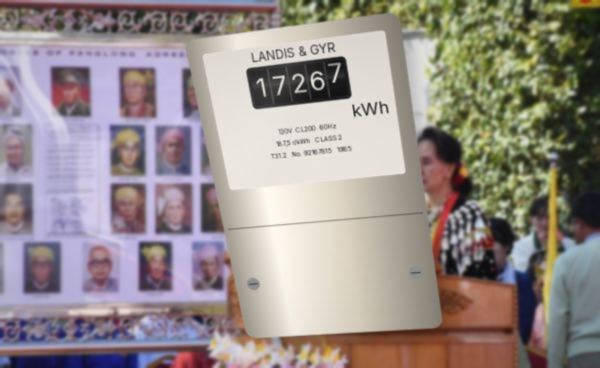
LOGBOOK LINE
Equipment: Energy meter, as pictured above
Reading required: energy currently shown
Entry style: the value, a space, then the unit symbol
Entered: 17267 kWh
